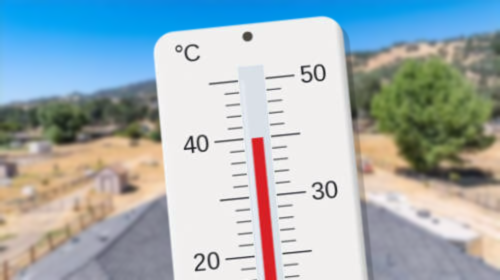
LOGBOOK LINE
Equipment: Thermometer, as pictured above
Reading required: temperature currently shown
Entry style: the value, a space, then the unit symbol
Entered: 40 °C
